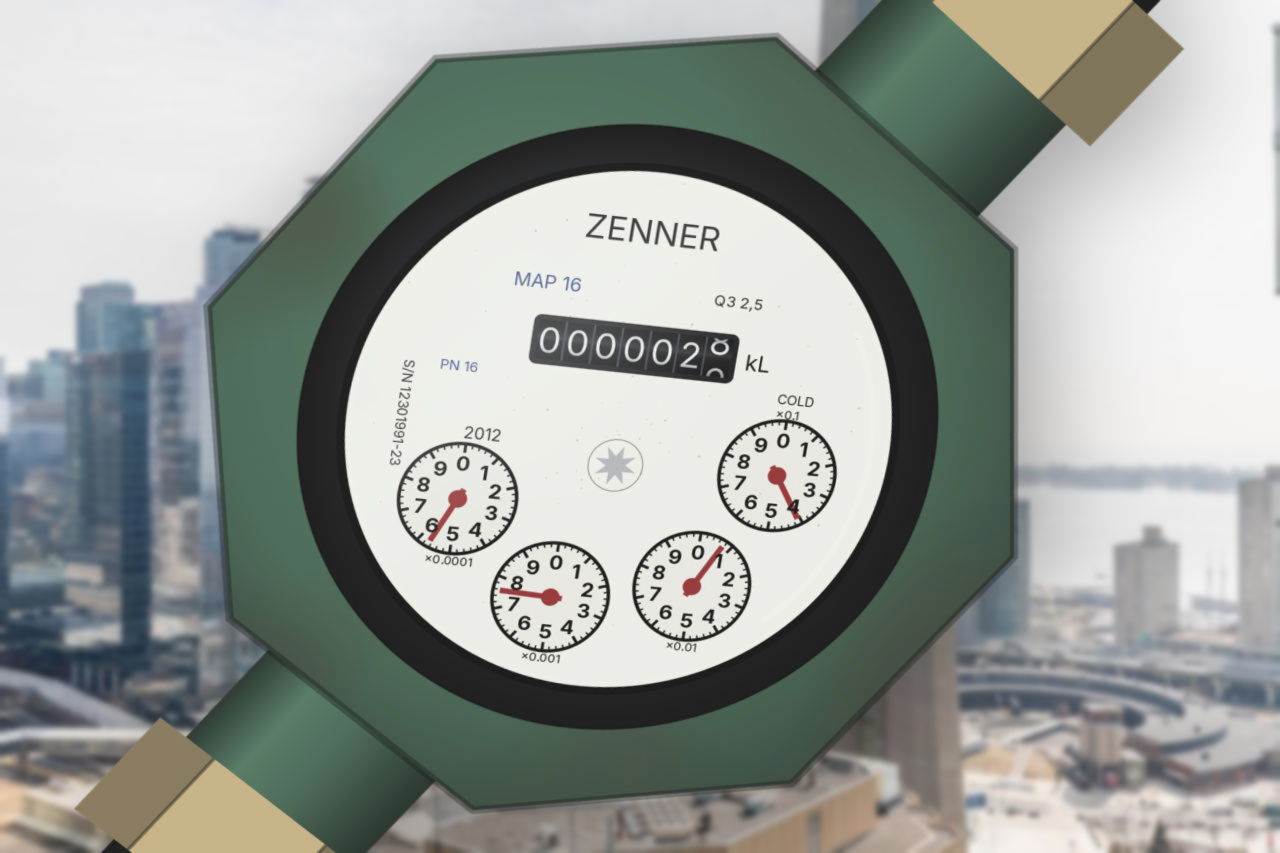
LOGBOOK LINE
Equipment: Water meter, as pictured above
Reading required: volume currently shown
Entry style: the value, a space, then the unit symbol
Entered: 28.4075 kL
